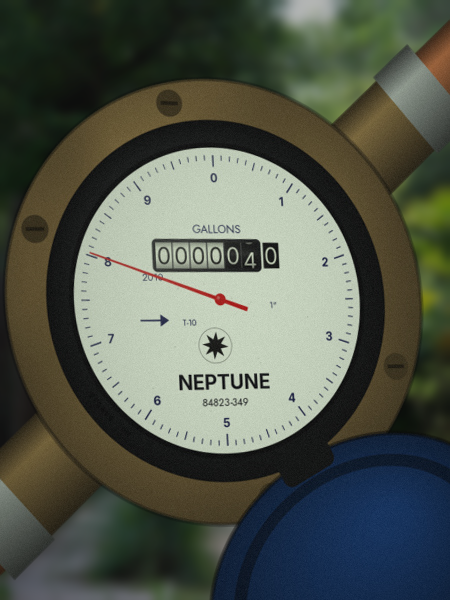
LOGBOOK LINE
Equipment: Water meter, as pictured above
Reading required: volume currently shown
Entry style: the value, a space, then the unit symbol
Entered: 38.0 gal
